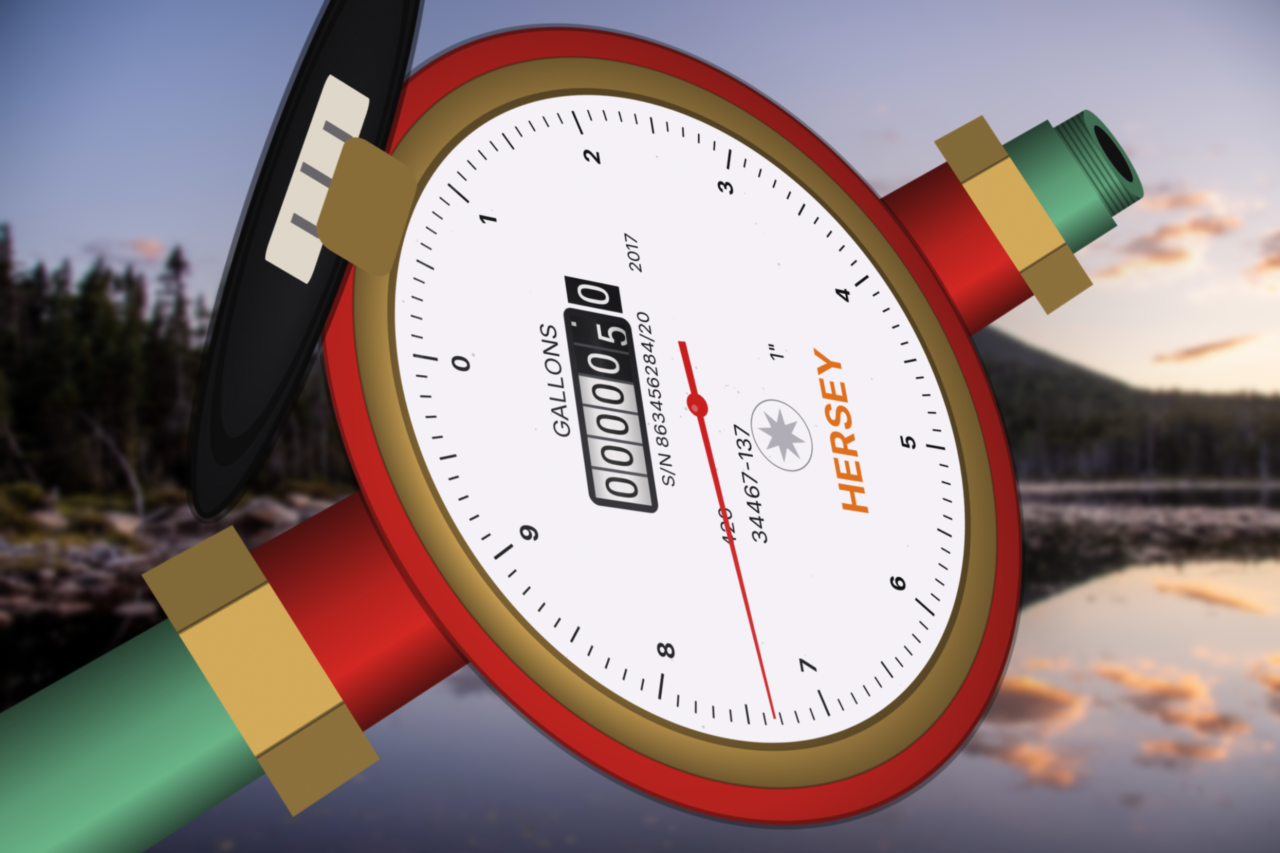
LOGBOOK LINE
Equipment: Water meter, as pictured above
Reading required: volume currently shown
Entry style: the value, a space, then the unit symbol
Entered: 47.3 gal
